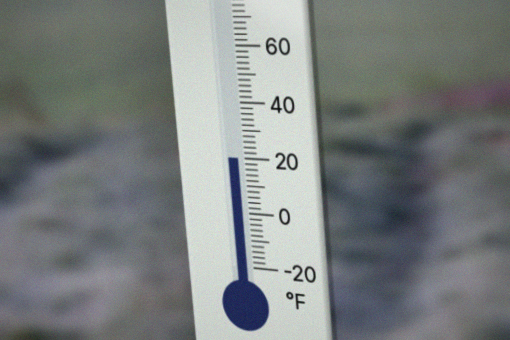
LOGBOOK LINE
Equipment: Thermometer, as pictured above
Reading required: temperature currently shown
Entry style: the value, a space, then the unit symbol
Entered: 20 °F
